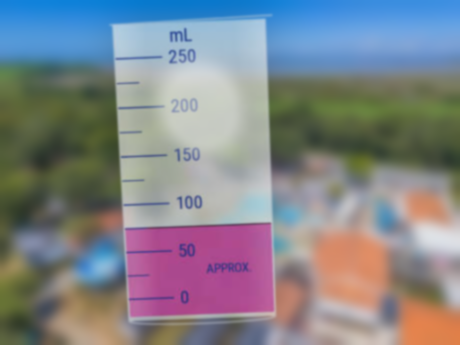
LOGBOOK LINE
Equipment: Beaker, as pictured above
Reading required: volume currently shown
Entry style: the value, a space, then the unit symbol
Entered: 75 mL
